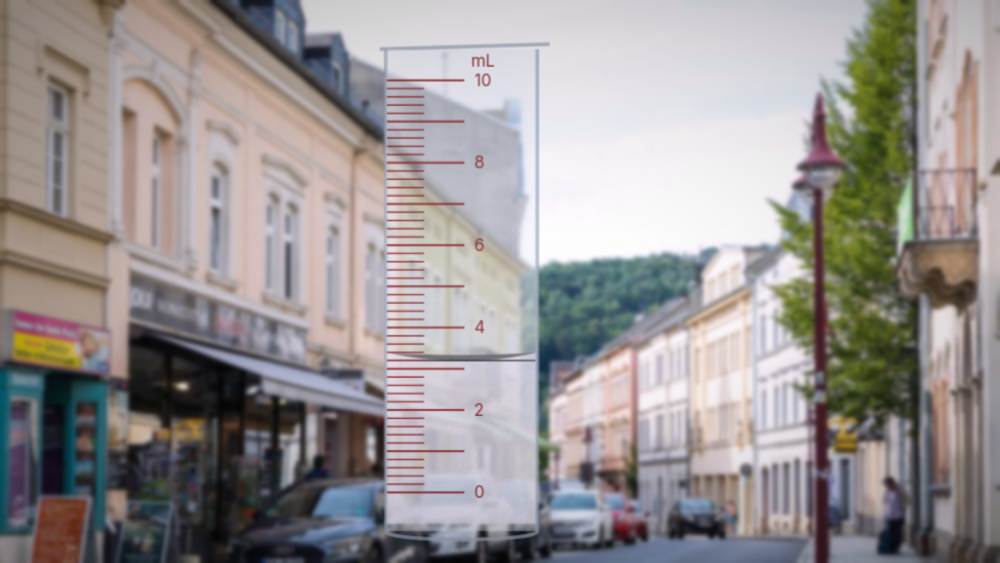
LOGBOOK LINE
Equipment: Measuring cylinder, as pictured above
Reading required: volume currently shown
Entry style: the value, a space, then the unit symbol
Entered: 3.2 mL
